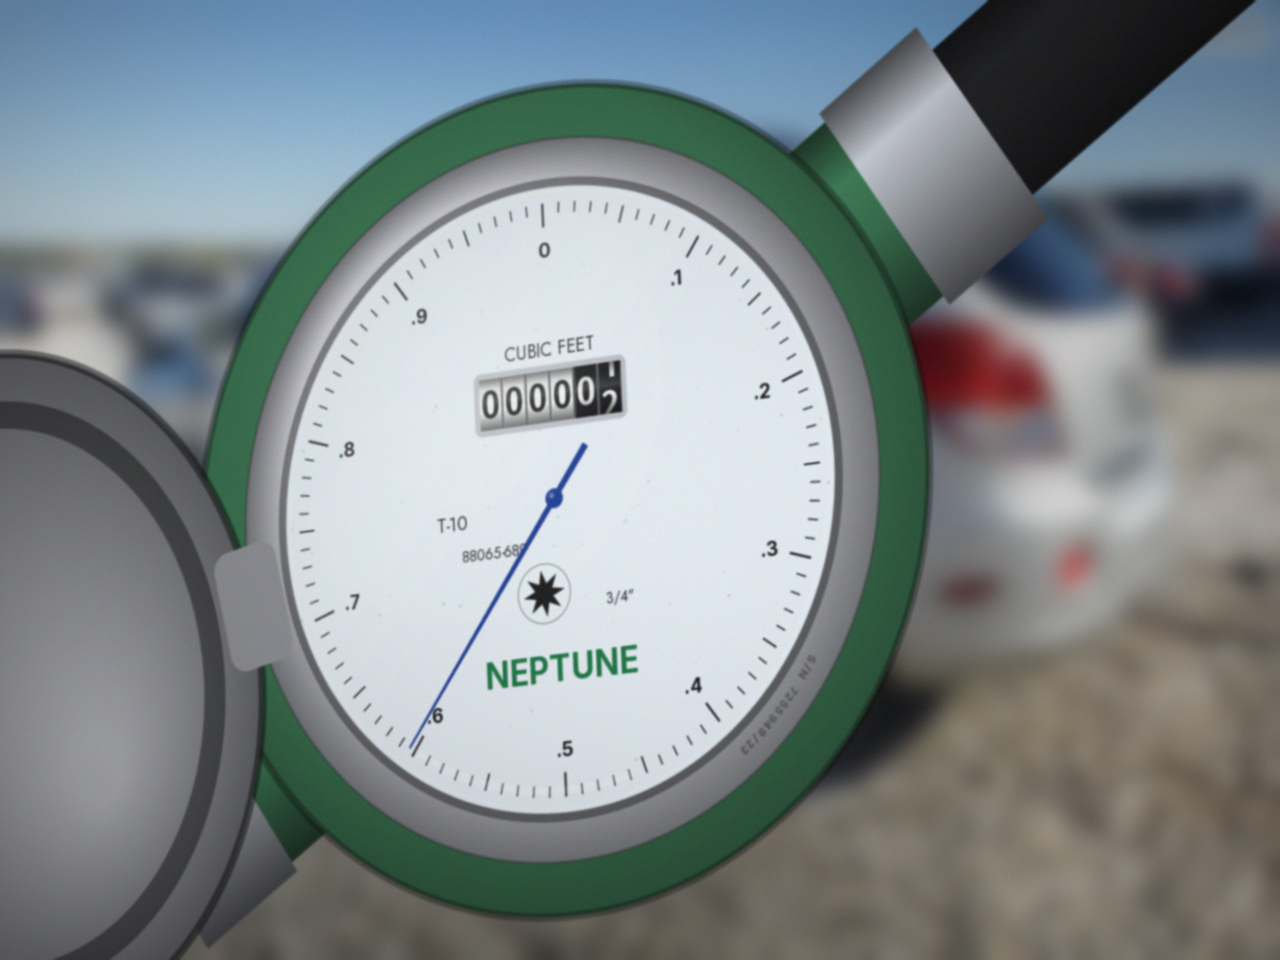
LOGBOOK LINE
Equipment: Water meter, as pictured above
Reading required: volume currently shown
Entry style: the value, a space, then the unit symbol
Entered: 1.60 ft³
